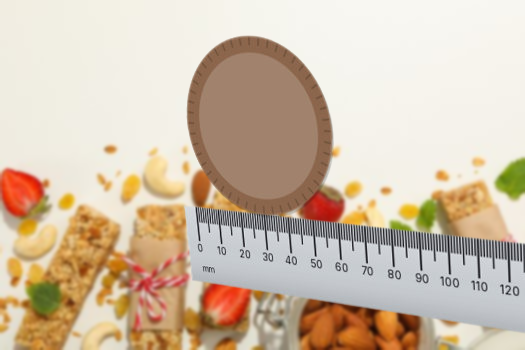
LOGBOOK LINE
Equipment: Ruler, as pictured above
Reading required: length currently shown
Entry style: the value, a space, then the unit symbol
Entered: 60 mm
